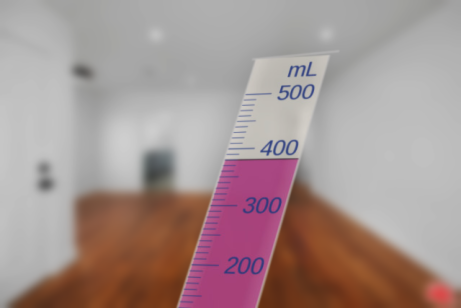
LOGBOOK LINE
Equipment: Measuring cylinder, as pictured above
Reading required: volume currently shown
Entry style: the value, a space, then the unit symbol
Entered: 380 mL
